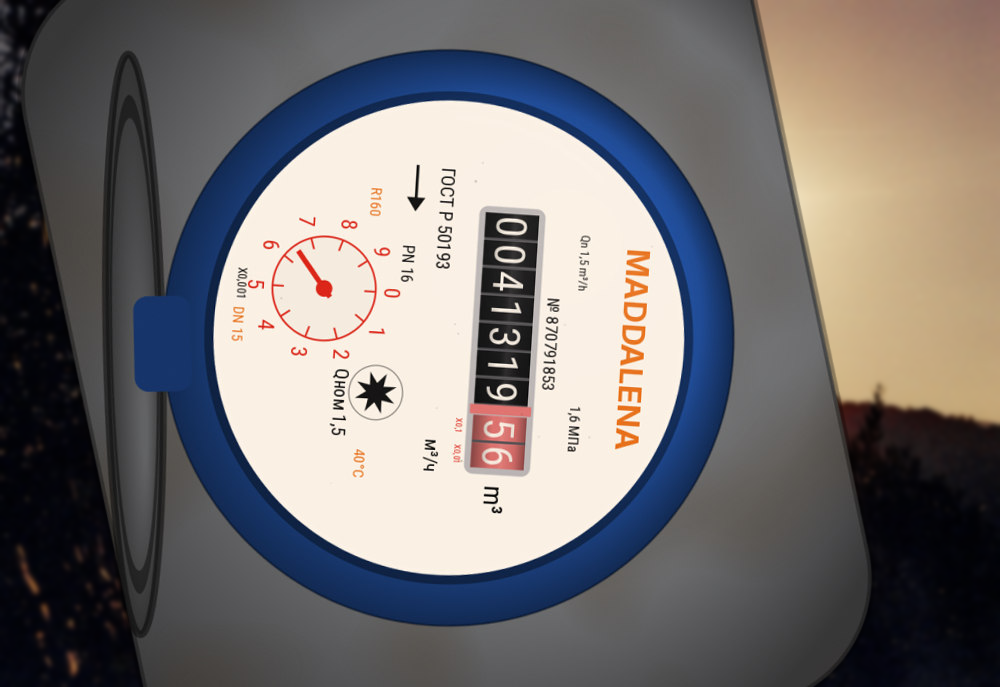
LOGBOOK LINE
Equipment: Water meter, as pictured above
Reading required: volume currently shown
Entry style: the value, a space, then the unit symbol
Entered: 41319.566 m³
